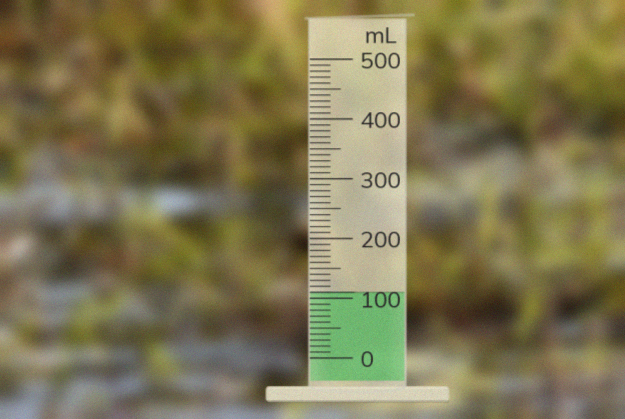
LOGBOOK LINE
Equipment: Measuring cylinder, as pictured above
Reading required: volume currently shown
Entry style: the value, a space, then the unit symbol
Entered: 110 mL
